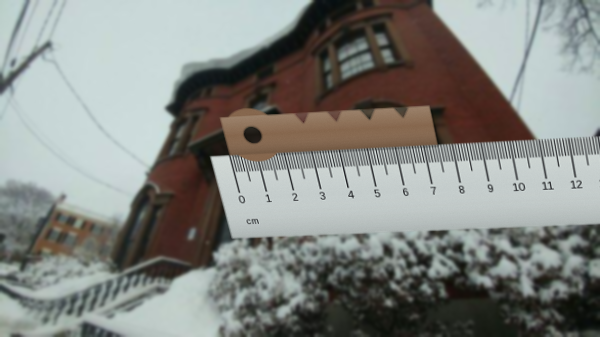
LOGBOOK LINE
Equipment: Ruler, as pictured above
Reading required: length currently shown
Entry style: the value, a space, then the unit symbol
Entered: 7.5 cm
